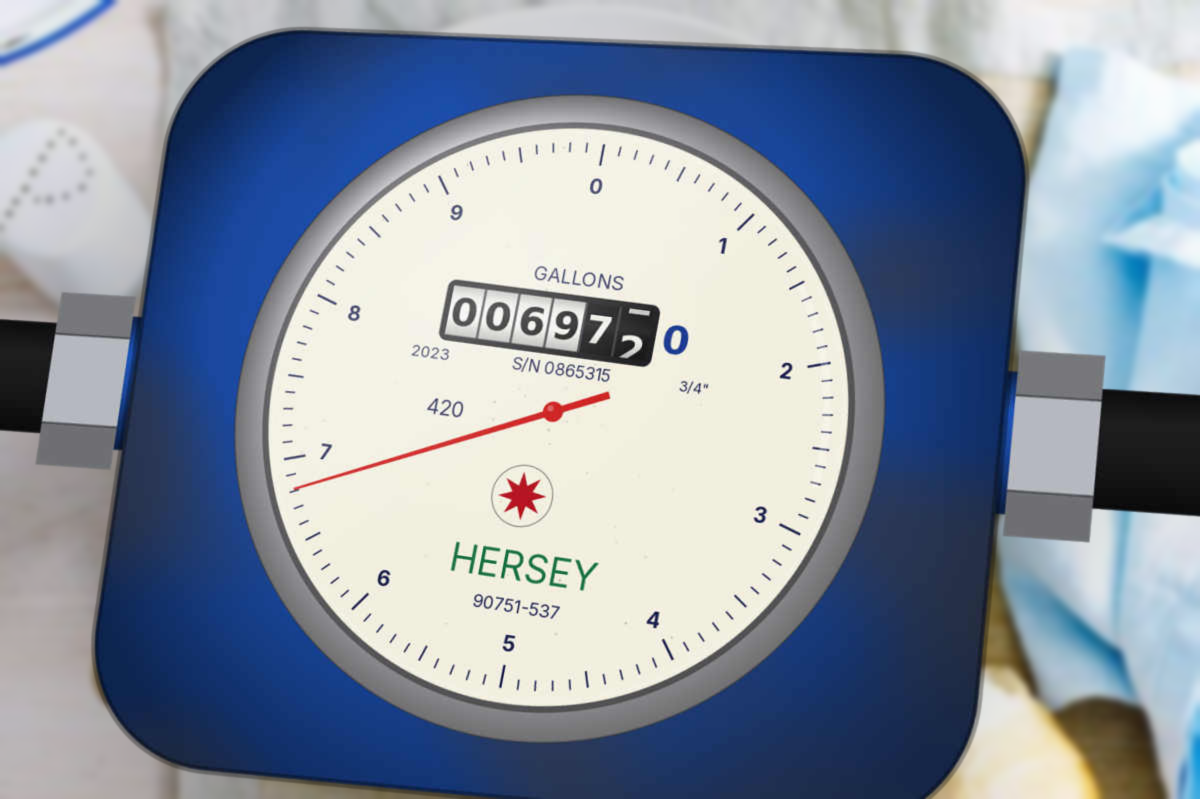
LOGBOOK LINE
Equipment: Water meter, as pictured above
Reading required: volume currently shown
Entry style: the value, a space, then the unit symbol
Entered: 69716.8 gal
